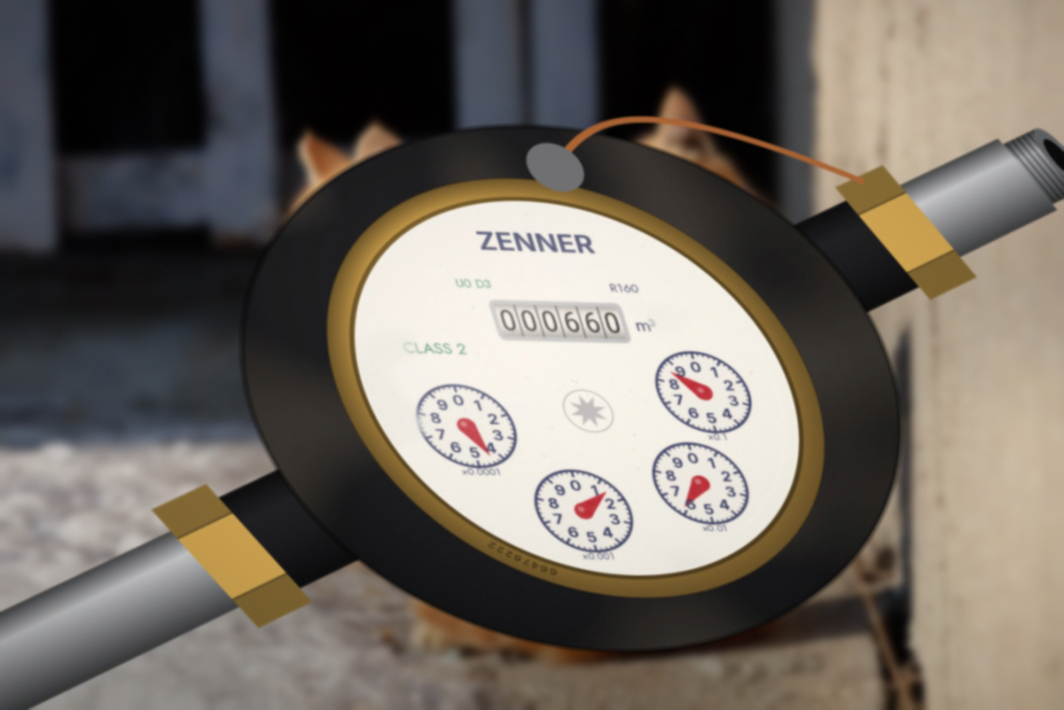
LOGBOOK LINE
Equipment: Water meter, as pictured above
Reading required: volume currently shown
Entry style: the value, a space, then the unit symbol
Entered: 660.8614 m³
